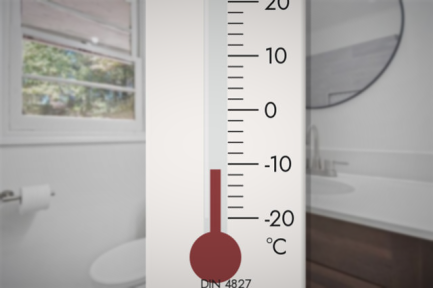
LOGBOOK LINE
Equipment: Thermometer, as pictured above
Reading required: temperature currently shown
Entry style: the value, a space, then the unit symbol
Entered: -11 °C
